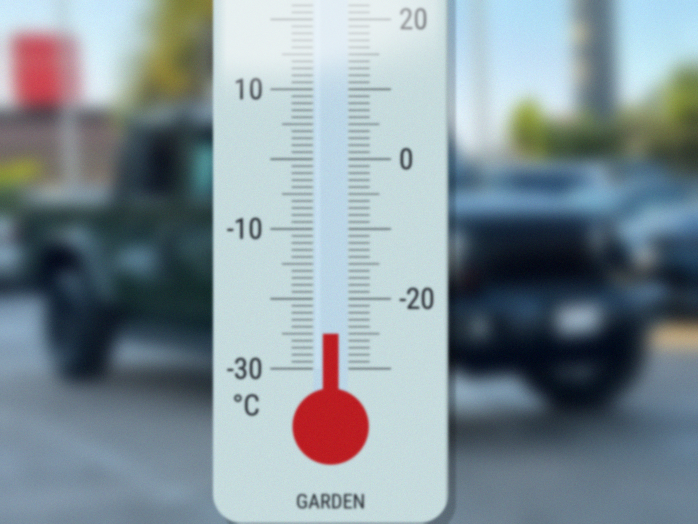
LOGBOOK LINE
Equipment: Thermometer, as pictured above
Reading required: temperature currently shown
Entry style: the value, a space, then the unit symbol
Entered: -25 °C
